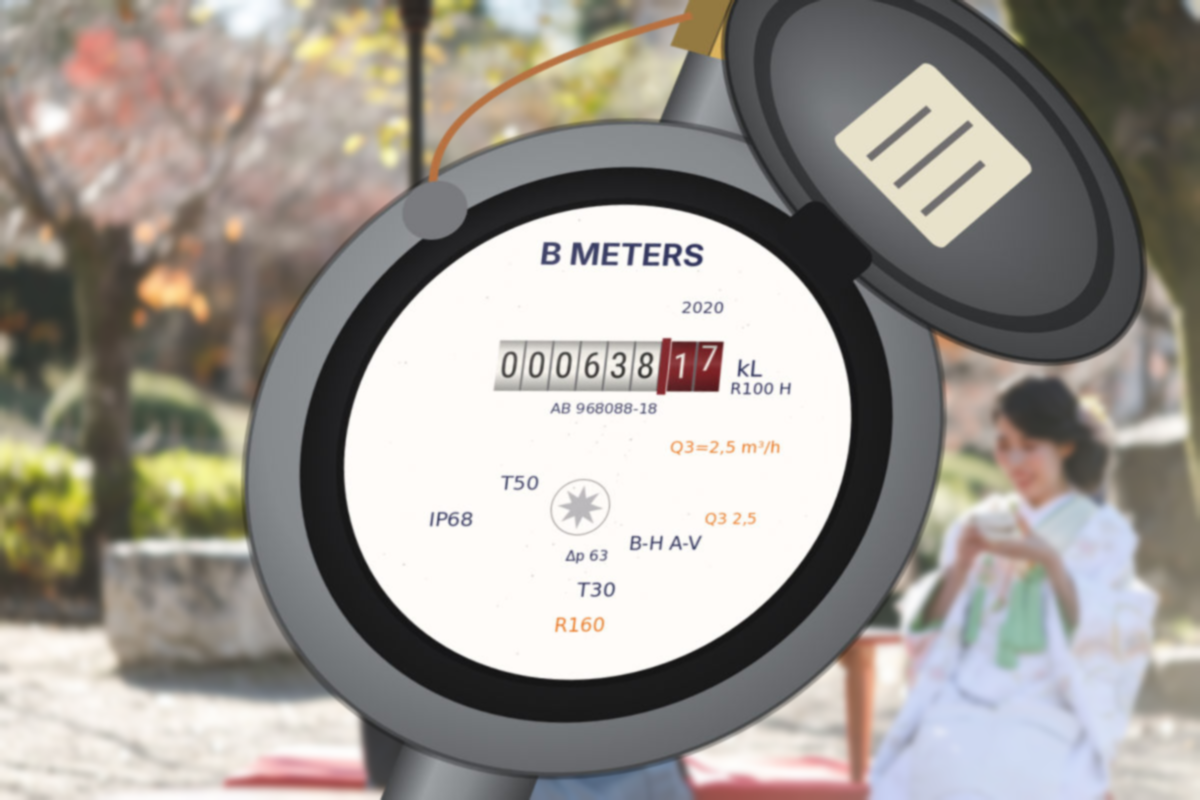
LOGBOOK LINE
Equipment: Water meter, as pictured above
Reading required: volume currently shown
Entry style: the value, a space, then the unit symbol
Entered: 638.17 kL
